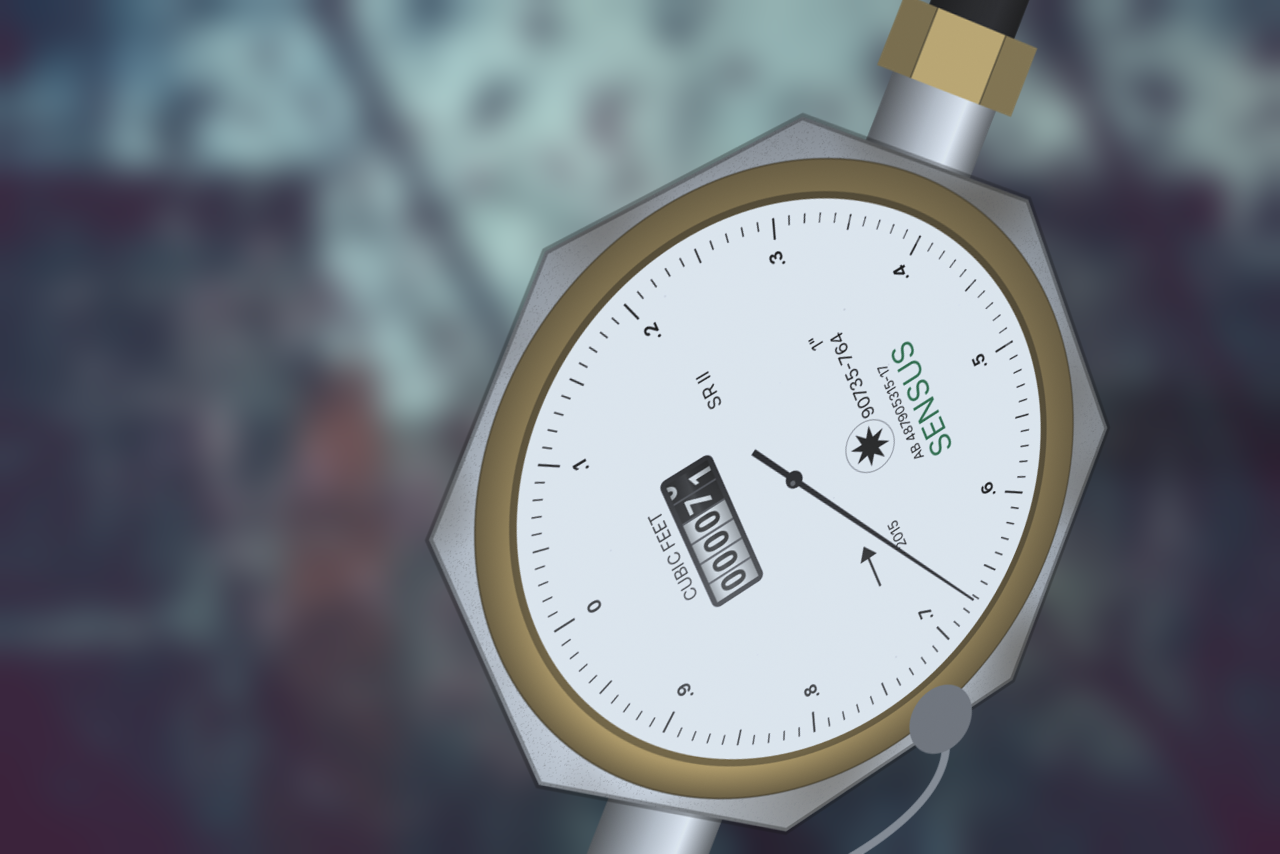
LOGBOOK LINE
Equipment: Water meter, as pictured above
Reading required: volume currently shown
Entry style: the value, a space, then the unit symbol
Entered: 70.67 ft³
